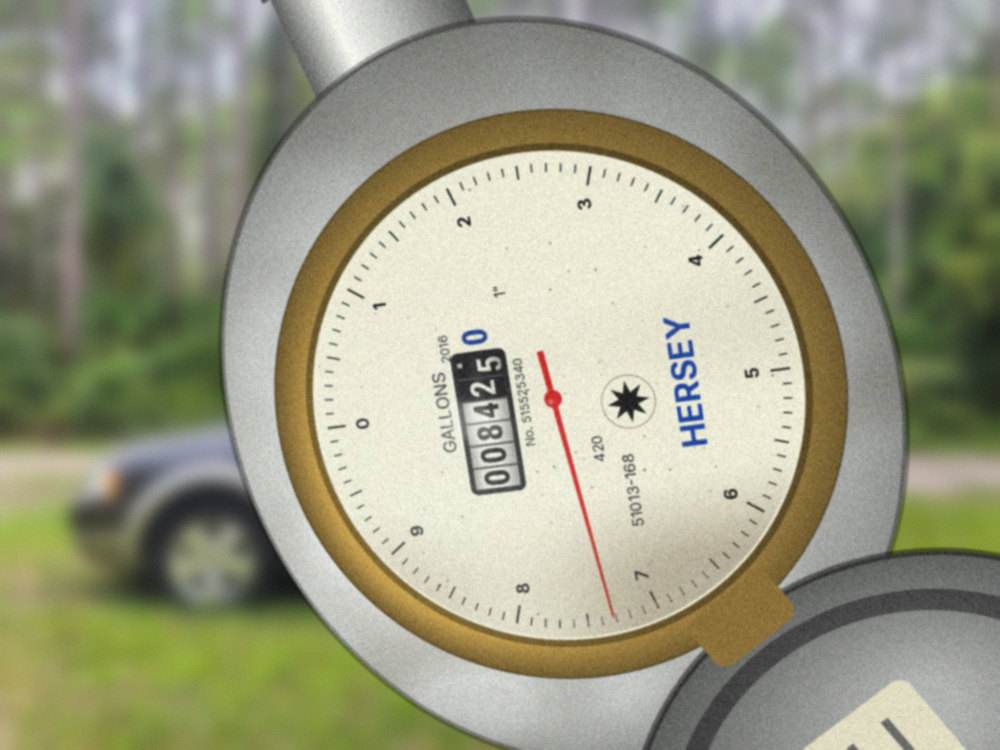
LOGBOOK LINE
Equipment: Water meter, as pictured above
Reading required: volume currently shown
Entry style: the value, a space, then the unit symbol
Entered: 84247.3 gal
